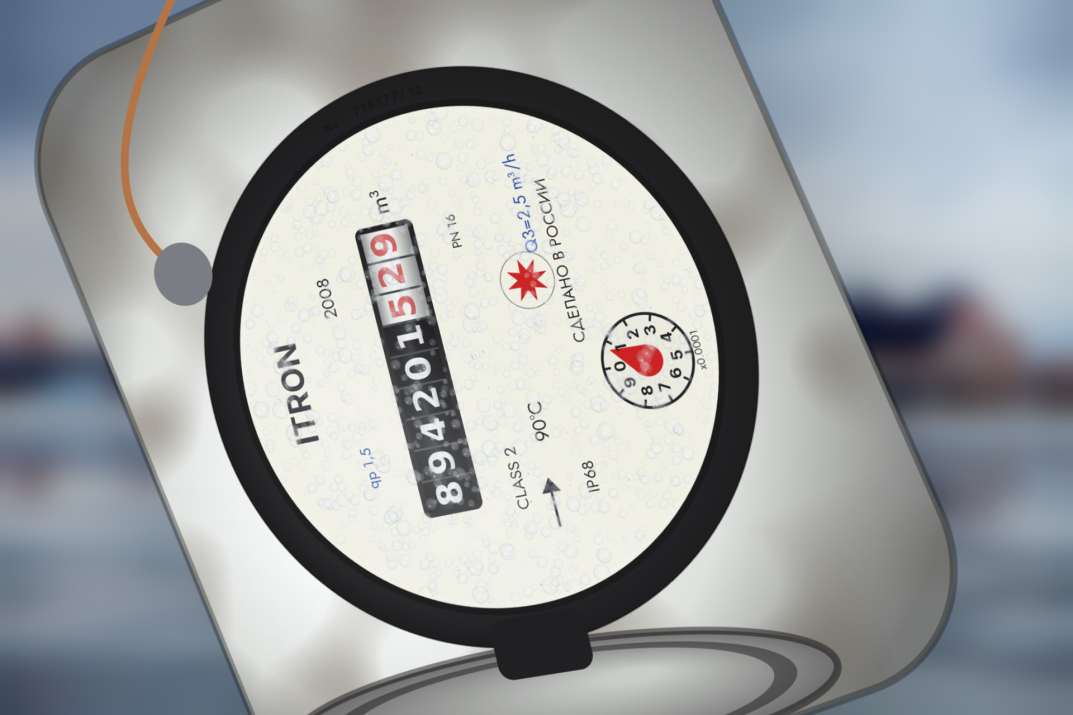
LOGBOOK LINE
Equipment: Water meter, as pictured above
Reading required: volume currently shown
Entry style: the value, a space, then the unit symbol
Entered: 894201.5290 m³
